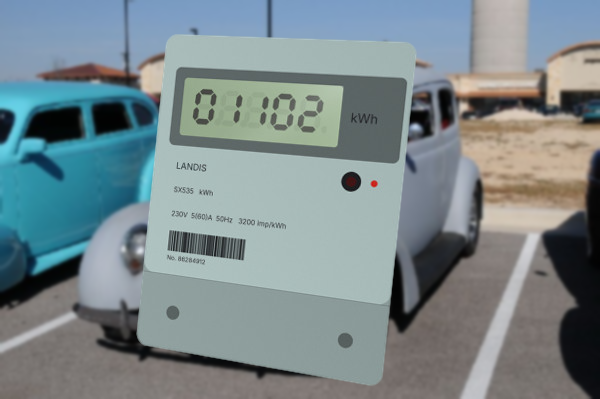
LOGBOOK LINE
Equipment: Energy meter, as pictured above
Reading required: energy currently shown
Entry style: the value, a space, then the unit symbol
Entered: 1102 kWh
